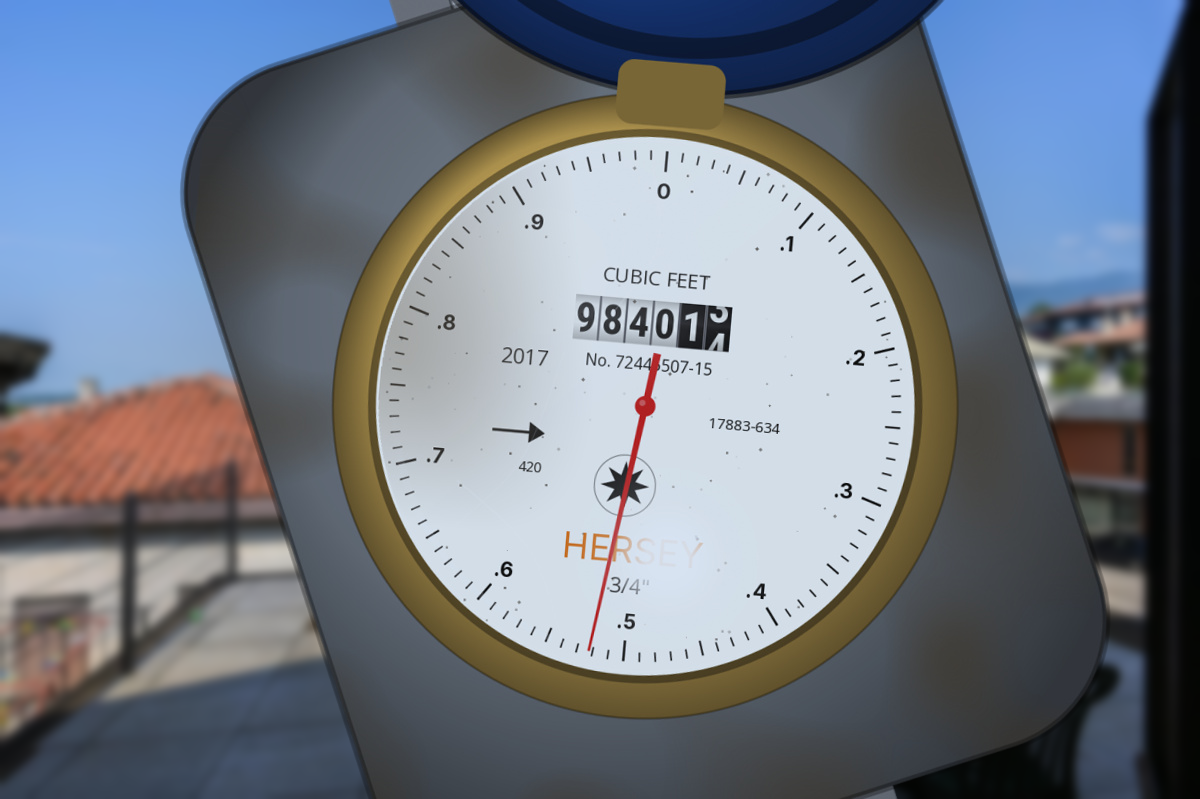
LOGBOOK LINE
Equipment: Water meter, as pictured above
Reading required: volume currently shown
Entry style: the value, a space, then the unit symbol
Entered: 984013.52 ft³
